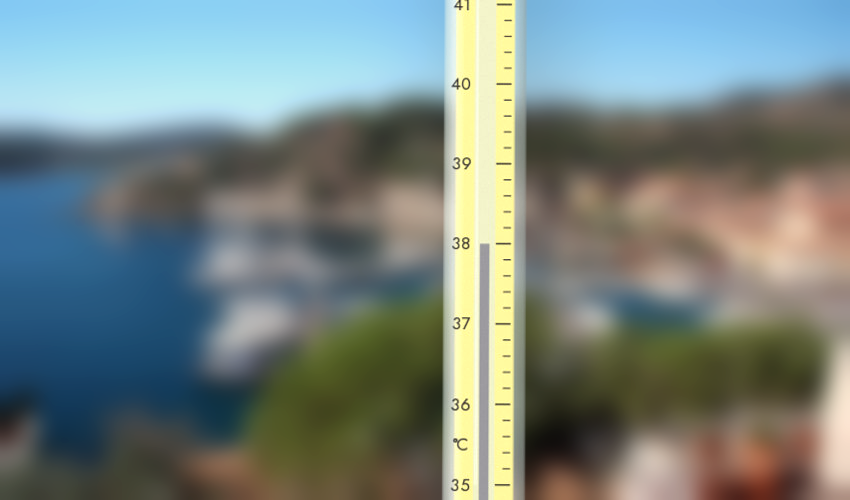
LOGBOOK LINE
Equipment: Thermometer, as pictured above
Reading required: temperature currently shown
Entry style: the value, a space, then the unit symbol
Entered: 38 °C
